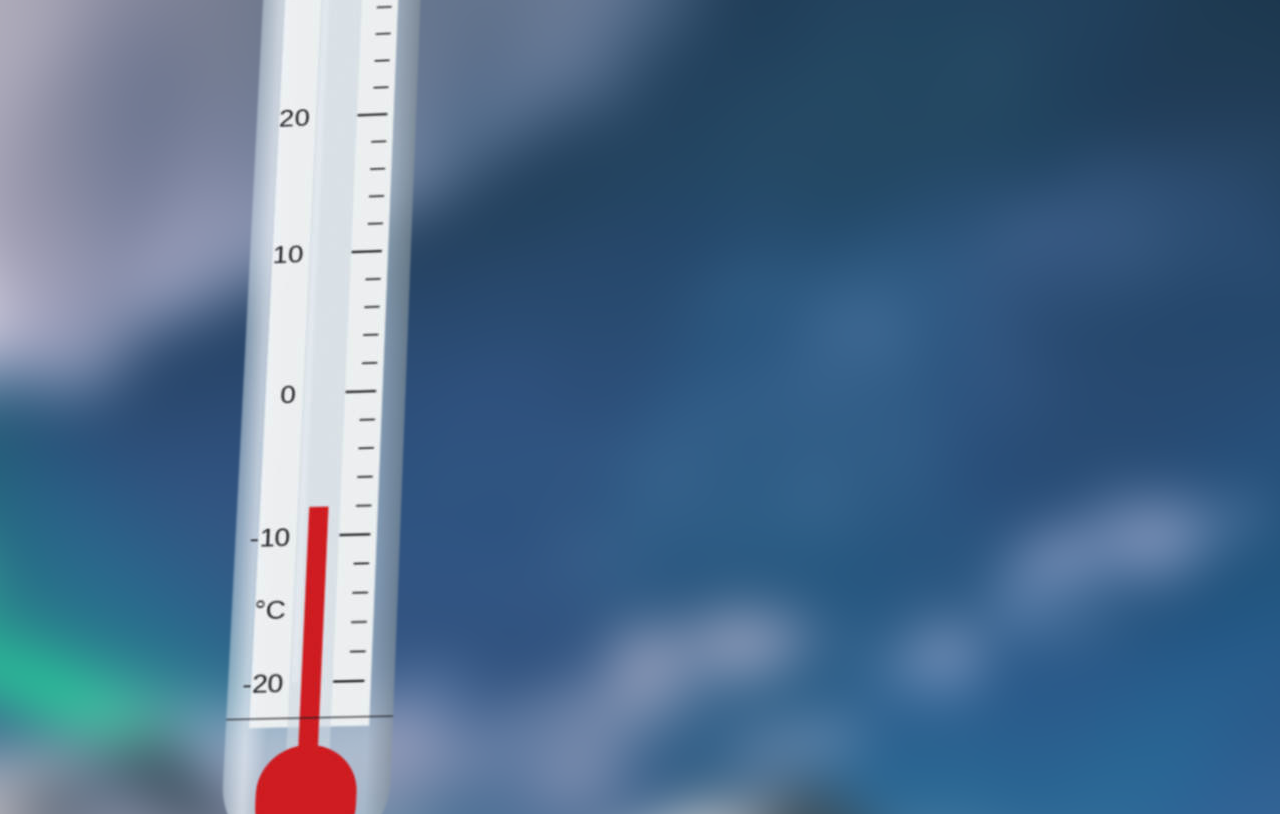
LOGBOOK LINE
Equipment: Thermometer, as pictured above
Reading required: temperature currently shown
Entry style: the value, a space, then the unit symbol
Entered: -8 °C
